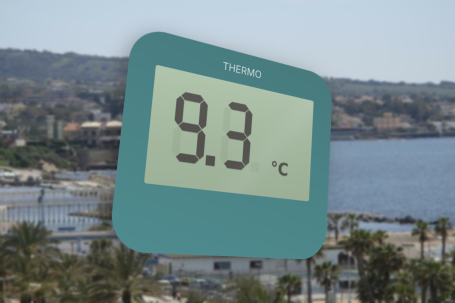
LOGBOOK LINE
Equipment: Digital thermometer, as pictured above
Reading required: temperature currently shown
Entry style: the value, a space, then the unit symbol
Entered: 9.3 °C
